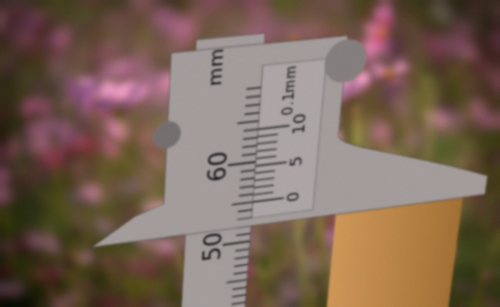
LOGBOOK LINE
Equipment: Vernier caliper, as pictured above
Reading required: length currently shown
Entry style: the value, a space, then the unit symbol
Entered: 55.0 mm
